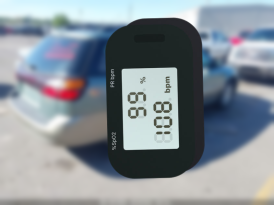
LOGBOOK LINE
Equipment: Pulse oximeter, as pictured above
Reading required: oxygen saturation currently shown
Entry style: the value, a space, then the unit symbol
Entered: 99 %
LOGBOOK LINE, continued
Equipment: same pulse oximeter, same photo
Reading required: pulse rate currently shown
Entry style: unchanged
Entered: 108 bpm
